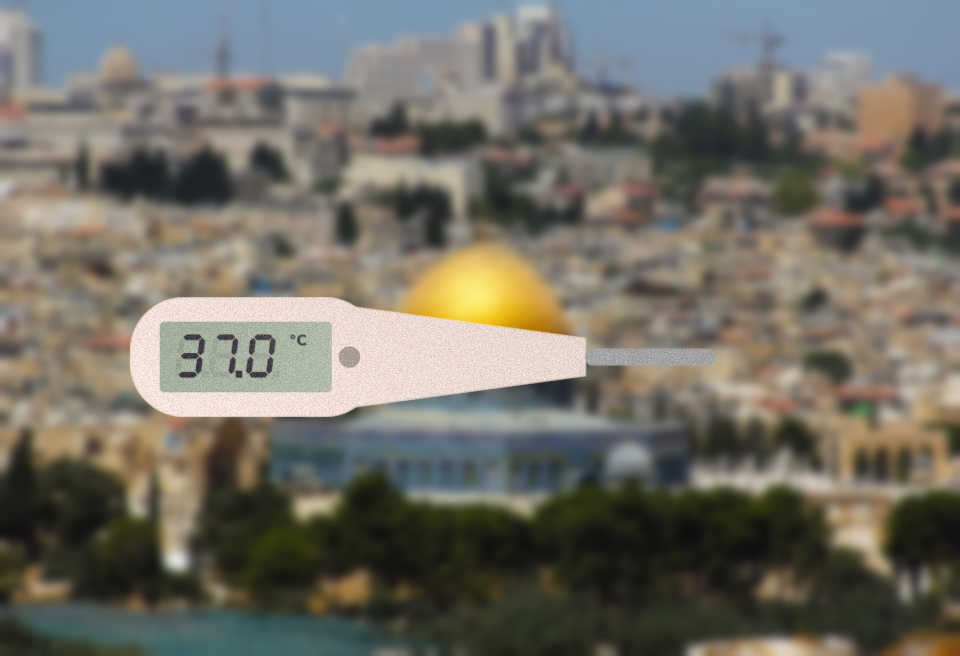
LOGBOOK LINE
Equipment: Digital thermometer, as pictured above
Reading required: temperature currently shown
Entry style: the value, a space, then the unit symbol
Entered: 37.0 °C
